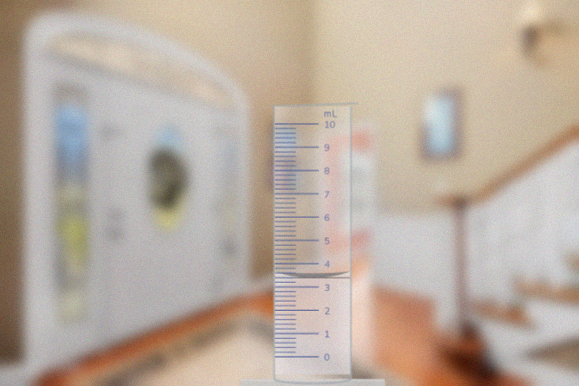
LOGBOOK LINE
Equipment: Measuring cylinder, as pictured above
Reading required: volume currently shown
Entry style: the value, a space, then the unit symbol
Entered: 3.4 mL
